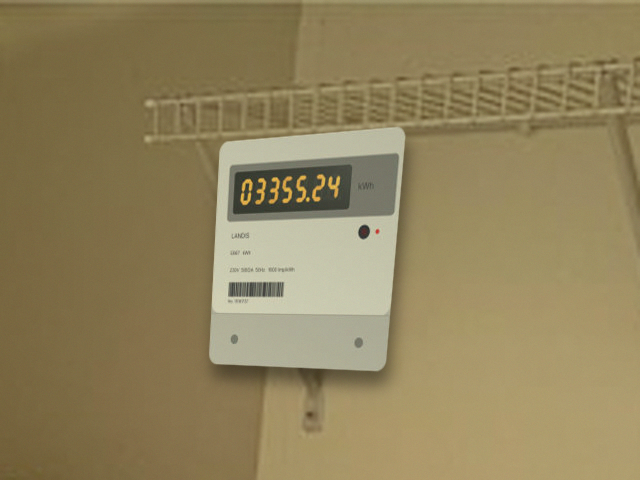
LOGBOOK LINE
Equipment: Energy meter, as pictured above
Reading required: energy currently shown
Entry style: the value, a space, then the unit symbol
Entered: 3355.24 kWh
